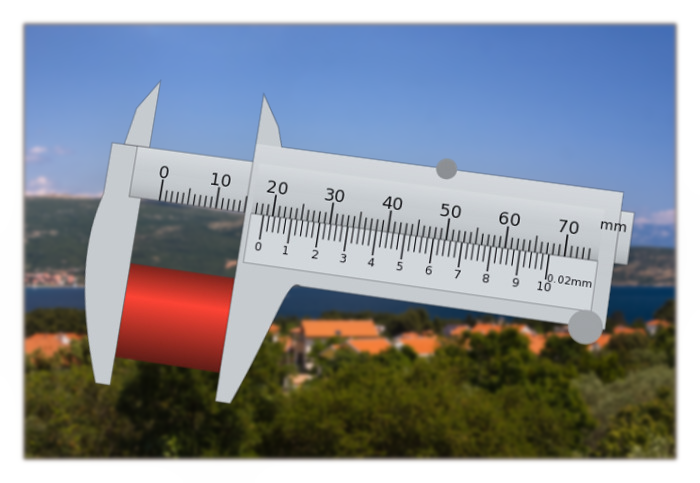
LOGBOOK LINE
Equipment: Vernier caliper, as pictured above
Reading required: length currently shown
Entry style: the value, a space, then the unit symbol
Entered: 18.4 mm
